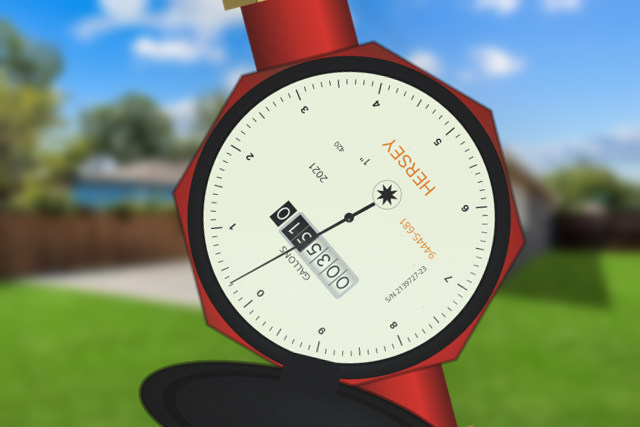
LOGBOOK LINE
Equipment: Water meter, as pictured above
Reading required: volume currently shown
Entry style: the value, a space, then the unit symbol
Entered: 35510.3 gal
